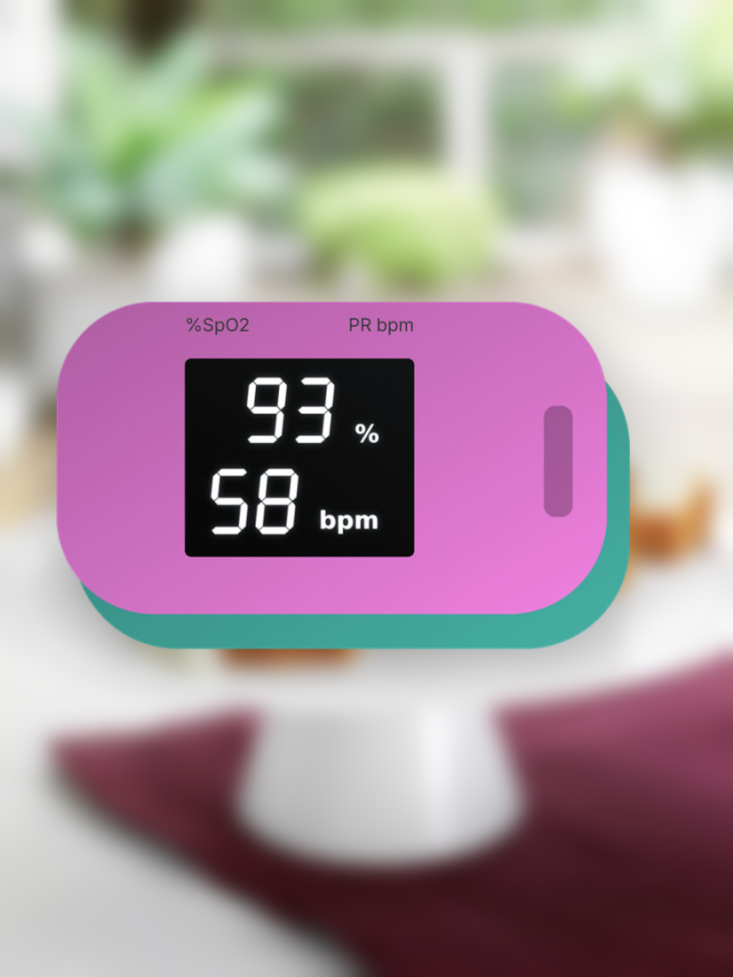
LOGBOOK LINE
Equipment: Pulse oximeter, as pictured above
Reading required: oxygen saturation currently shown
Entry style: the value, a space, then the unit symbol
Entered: 93 %
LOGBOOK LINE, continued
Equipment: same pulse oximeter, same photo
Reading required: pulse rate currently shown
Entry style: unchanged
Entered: 58 bpm
